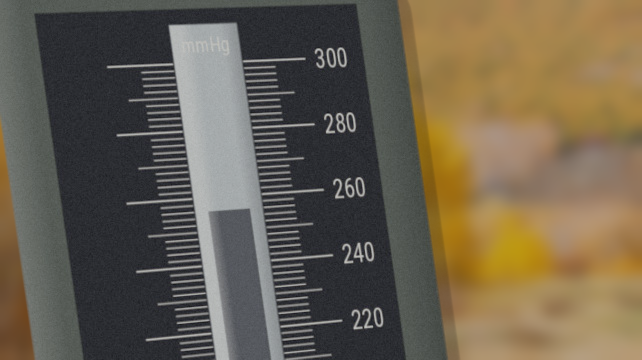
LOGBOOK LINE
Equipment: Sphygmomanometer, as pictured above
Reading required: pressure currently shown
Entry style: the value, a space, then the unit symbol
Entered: 256 mmHg
